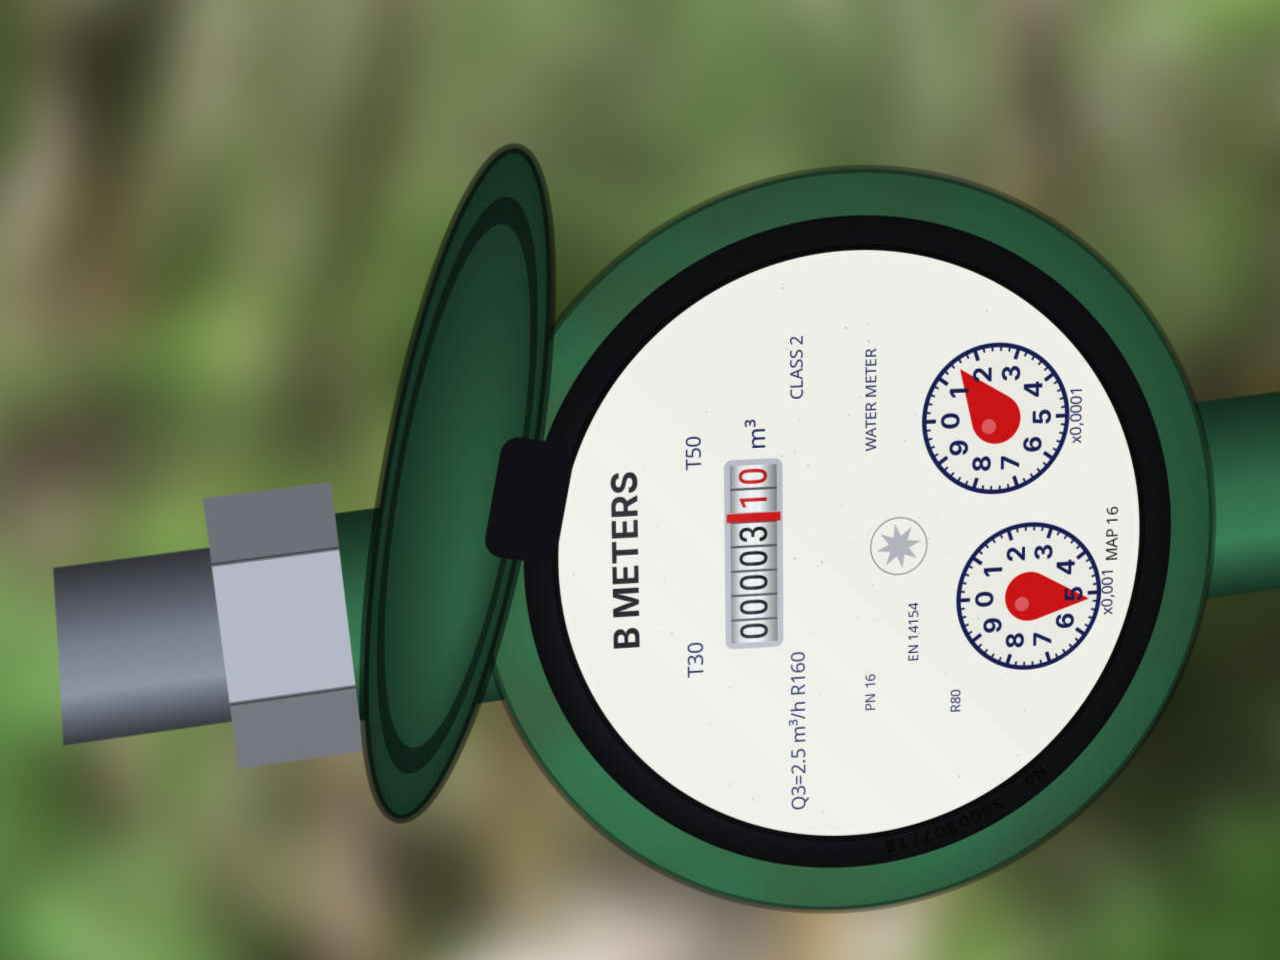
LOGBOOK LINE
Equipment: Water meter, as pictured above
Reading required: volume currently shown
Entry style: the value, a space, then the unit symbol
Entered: 3.1051 m³
